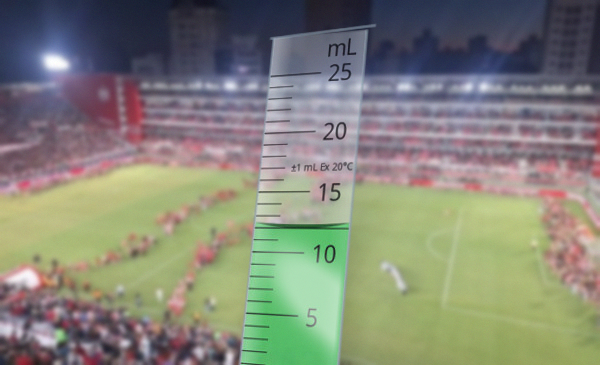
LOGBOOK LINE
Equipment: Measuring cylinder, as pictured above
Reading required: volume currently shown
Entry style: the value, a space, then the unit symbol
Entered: 12 mL
